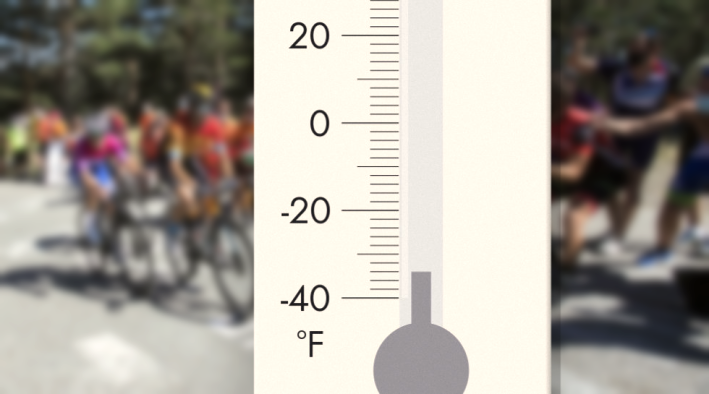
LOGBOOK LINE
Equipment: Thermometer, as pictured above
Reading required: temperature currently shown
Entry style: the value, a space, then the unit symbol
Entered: -34 °F
